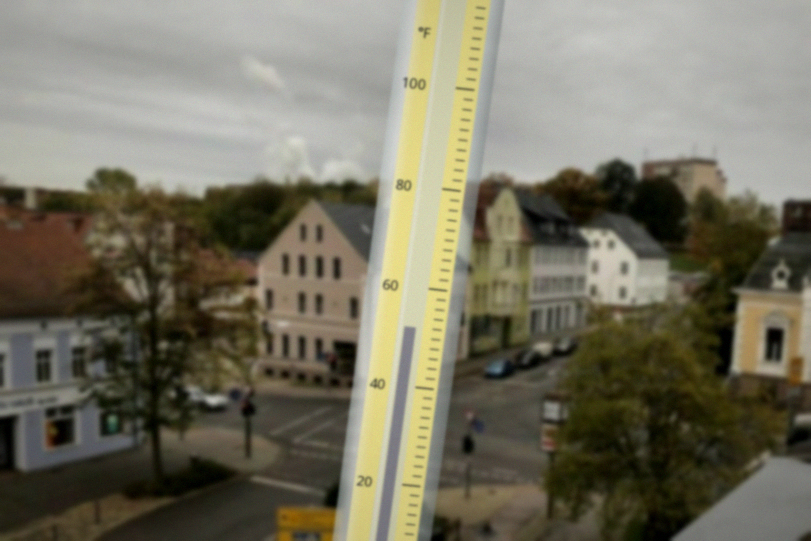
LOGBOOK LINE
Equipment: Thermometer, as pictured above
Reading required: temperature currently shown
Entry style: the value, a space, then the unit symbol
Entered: 52 °F
